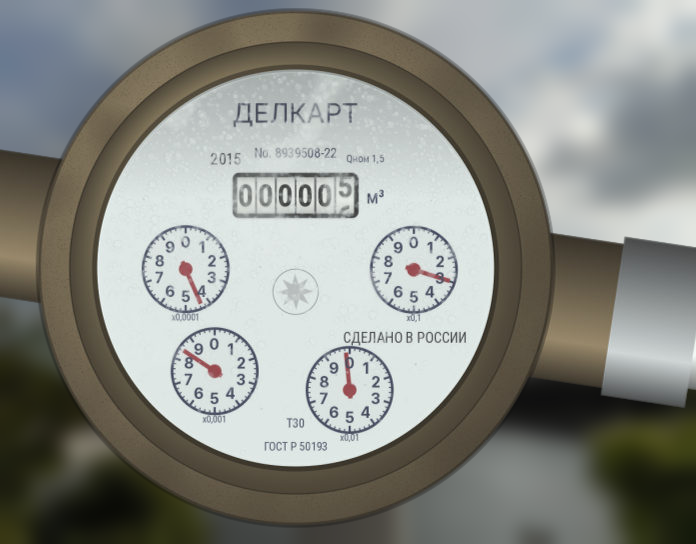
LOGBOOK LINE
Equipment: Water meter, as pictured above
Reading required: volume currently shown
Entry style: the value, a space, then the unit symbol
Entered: 5.2984 m³
